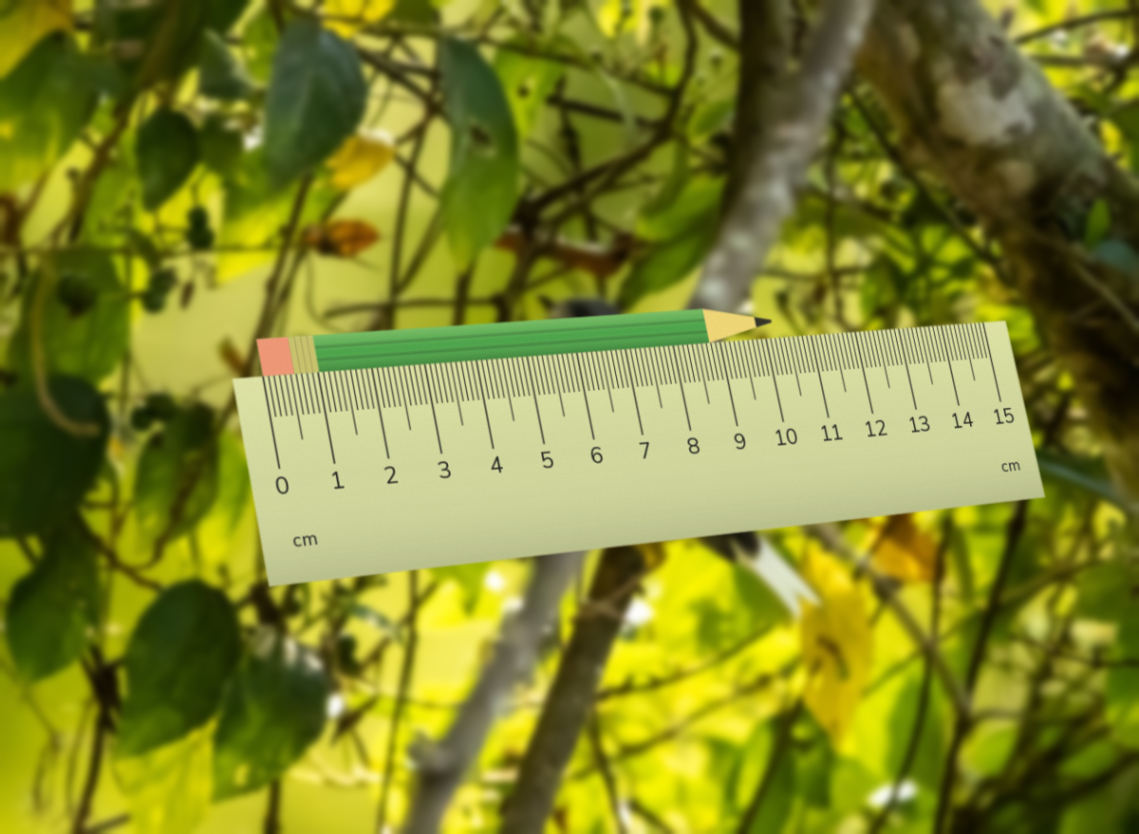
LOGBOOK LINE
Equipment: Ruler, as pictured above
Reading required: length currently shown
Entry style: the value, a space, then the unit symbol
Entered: 10.2 cm
